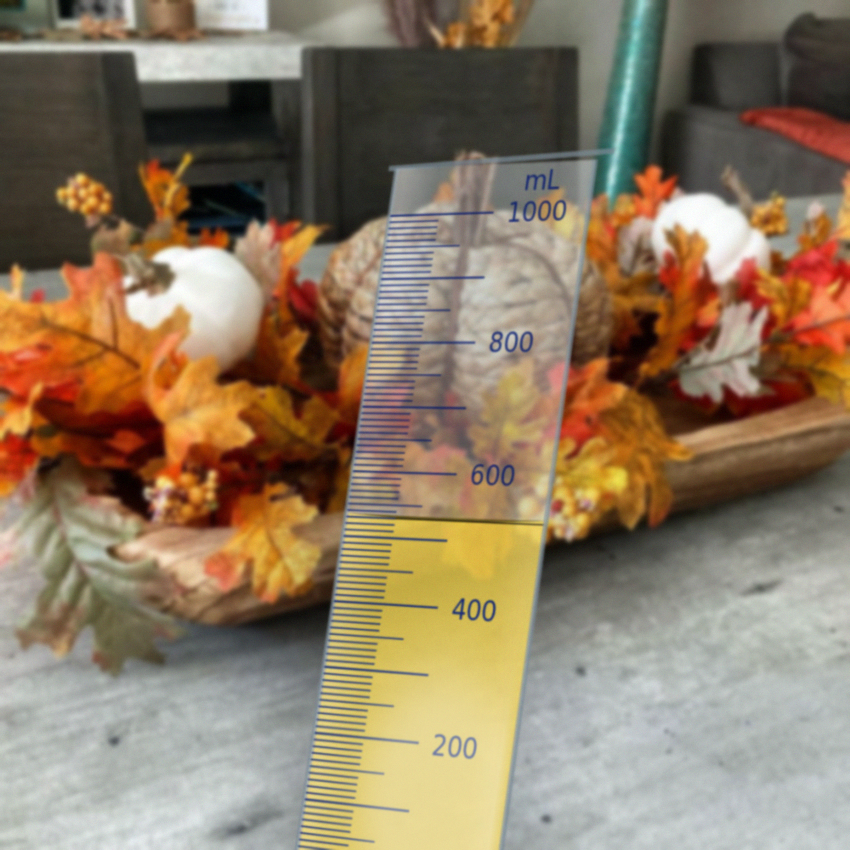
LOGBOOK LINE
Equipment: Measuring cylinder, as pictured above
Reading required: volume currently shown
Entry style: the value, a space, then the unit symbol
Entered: 530 mL
